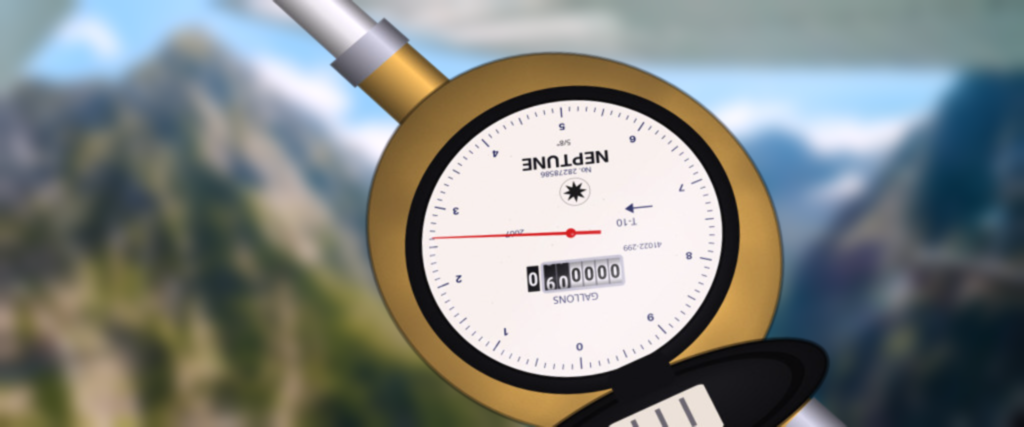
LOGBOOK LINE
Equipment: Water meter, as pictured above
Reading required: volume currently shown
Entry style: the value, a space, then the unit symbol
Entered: 92.6 gal
